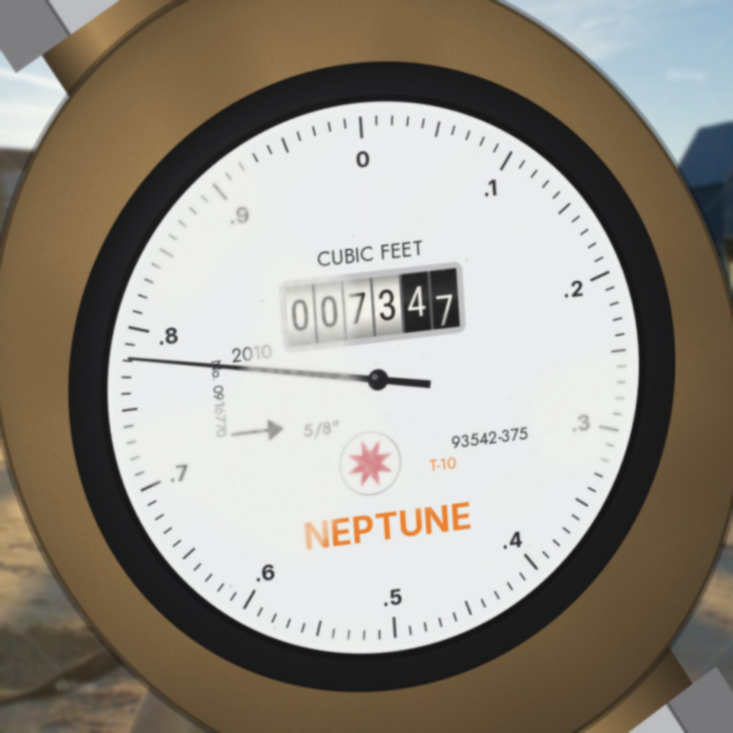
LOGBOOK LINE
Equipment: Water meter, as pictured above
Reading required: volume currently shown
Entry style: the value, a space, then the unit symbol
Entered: 7346.78 ft³
